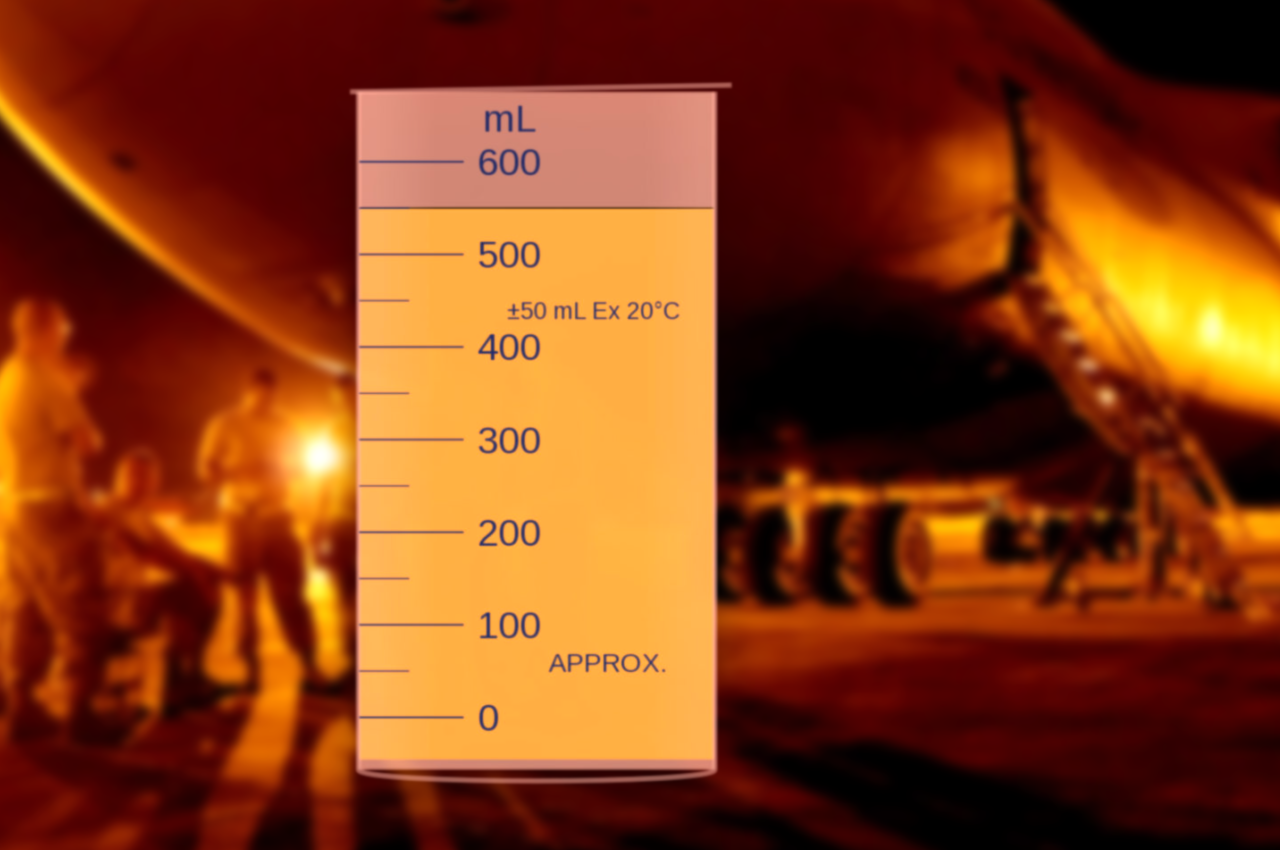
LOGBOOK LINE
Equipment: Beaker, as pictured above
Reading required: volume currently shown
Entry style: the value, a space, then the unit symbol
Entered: 550 mL
